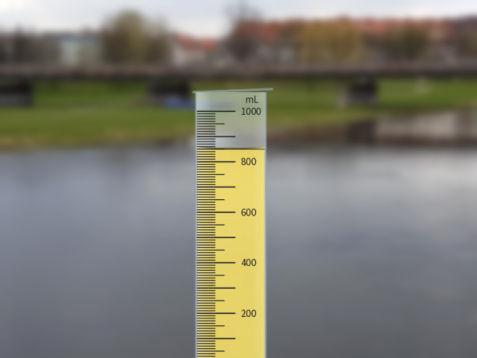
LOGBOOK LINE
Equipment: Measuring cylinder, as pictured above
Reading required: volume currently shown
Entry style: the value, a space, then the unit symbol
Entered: 850 mL
